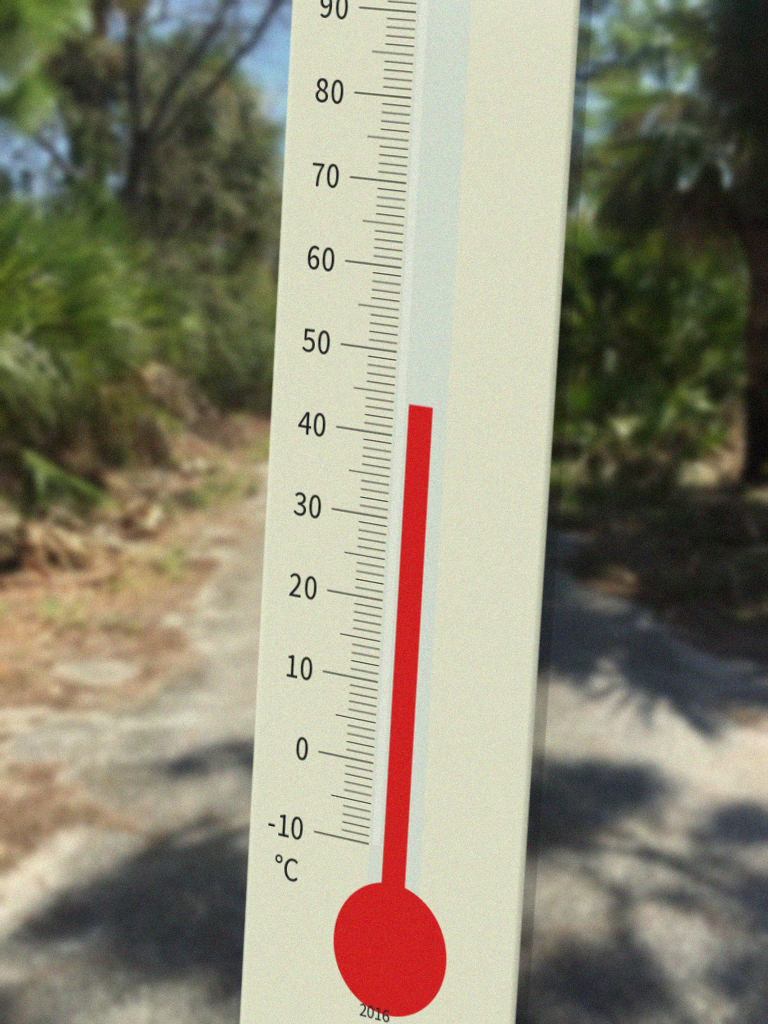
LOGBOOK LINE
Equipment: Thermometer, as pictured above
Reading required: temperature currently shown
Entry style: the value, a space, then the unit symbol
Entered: 44 °C
